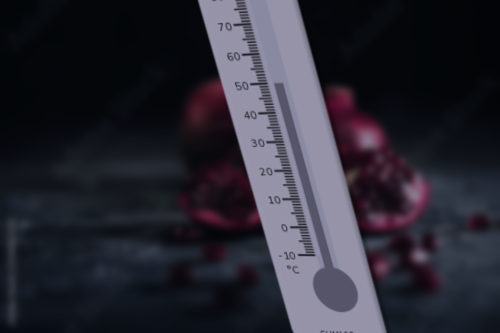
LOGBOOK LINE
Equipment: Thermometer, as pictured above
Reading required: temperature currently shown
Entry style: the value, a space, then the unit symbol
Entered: 50 °C
